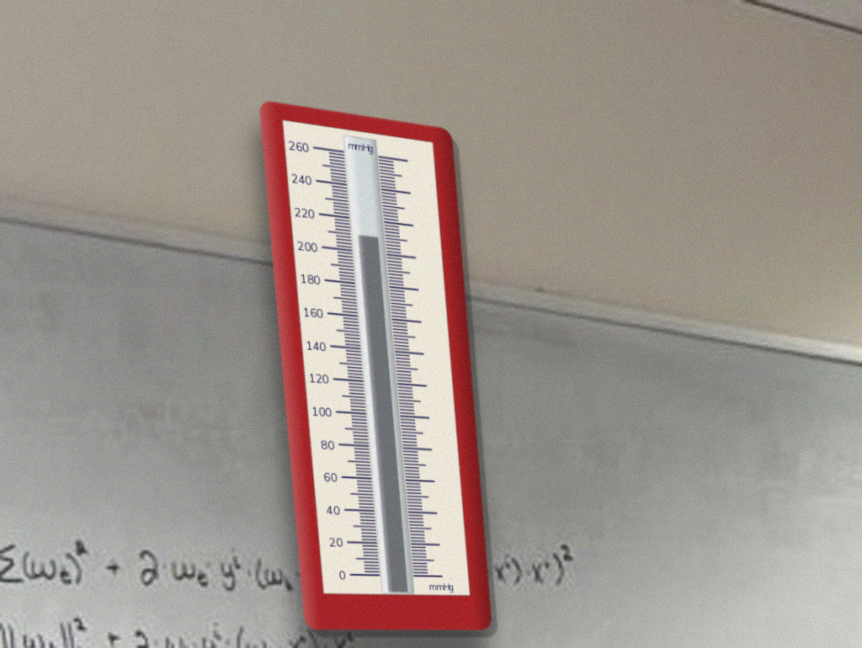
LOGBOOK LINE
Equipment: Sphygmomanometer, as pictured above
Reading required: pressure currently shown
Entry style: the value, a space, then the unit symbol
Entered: 210 mmHg
